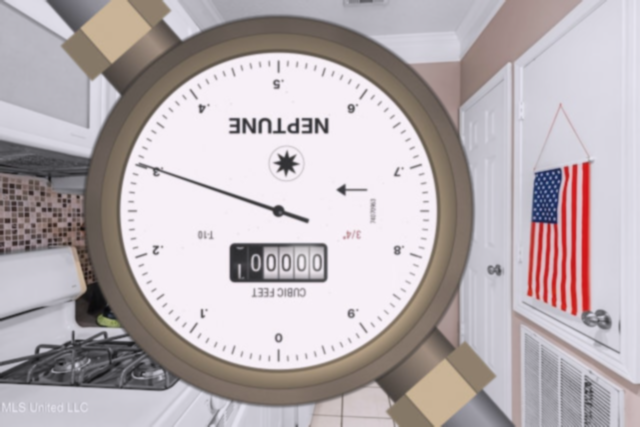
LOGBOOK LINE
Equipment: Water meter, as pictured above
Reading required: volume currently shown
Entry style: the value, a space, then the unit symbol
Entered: 1.30 ft³
